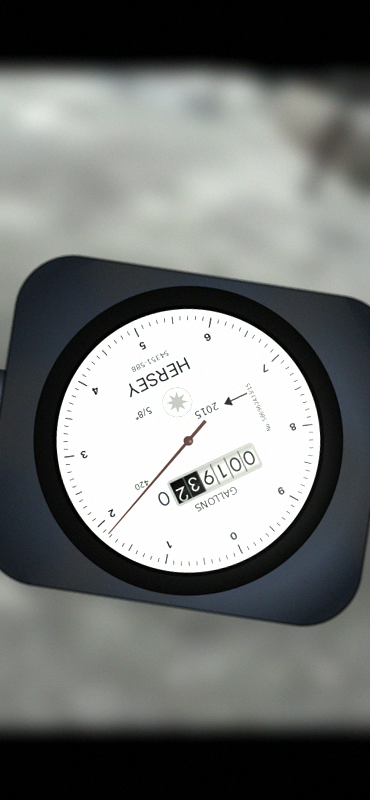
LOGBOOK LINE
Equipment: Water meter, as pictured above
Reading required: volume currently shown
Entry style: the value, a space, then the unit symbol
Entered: 19321.8 gal
